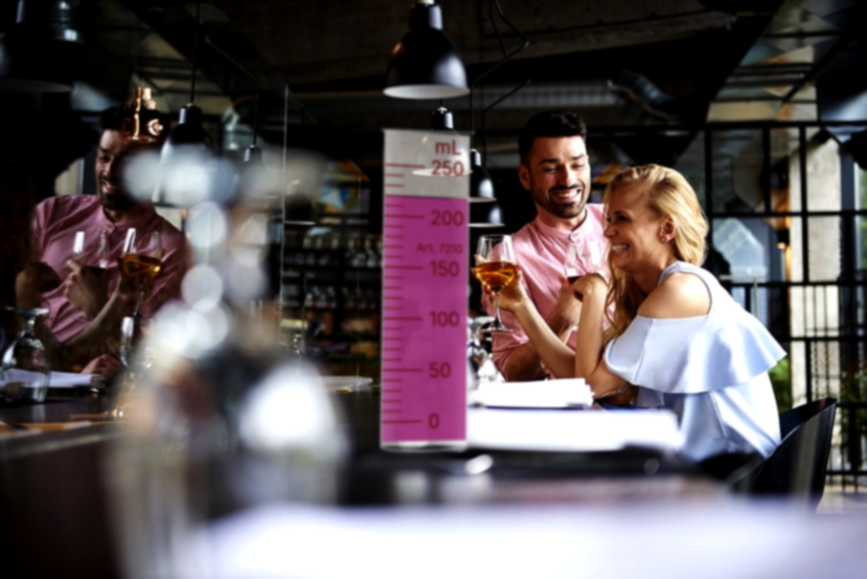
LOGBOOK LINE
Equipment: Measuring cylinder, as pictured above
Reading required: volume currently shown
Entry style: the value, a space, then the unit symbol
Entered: 220 mL
